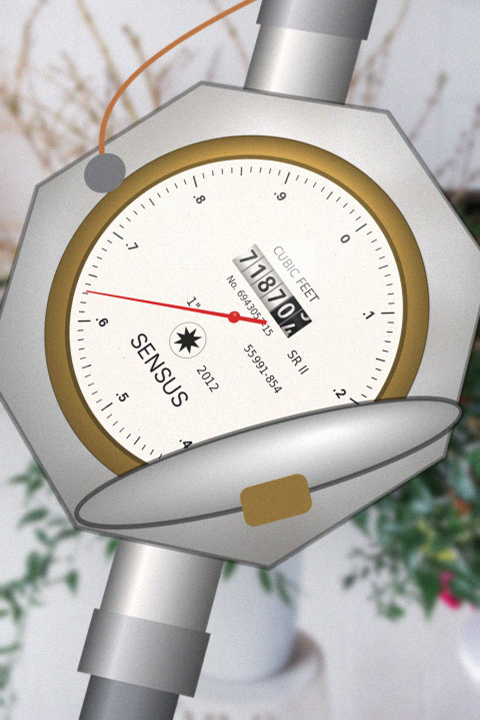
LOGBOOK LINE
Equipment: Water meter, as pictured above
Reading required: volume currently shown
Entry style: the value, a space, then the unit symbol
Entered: 718703.63 ft³
